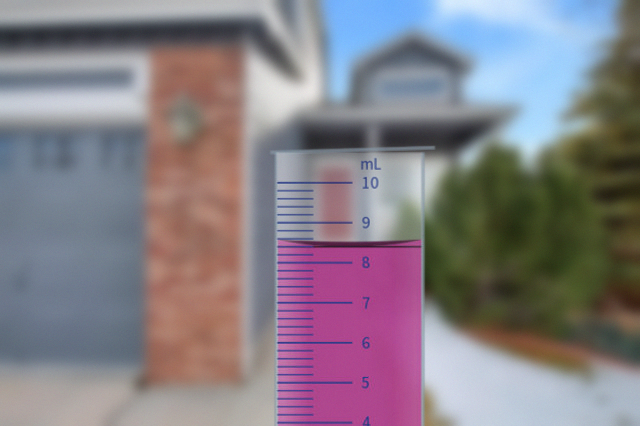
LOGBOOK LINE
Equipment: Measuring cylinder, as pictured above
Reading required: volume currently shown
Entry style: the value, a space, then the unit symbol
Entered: 8.4 mL
